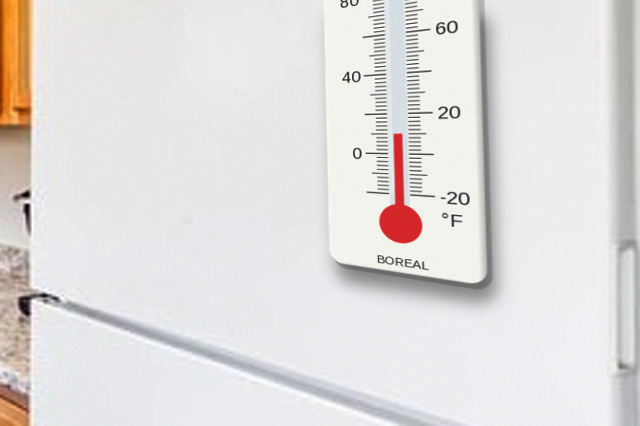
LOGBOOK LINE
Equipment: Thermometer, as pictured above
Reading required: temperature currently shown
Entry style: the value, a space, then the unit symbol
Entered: 10 °F
